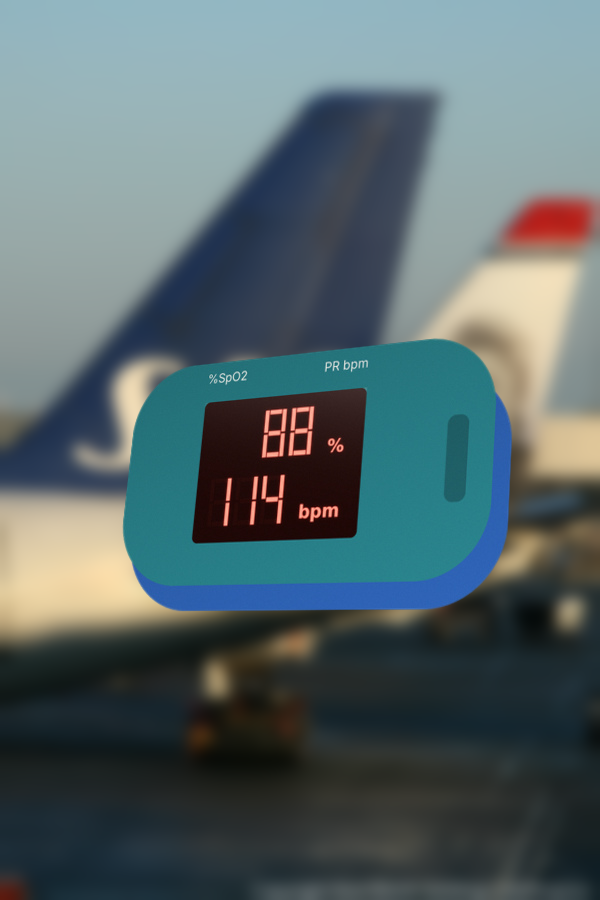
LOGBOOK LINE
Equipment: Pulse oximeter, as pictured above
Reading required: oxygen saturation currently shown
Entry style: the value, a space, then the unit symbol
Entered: 88 %
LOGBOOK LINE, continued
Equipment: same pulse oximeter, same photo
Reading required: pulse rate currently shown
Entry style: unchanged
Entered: 114 bpm
